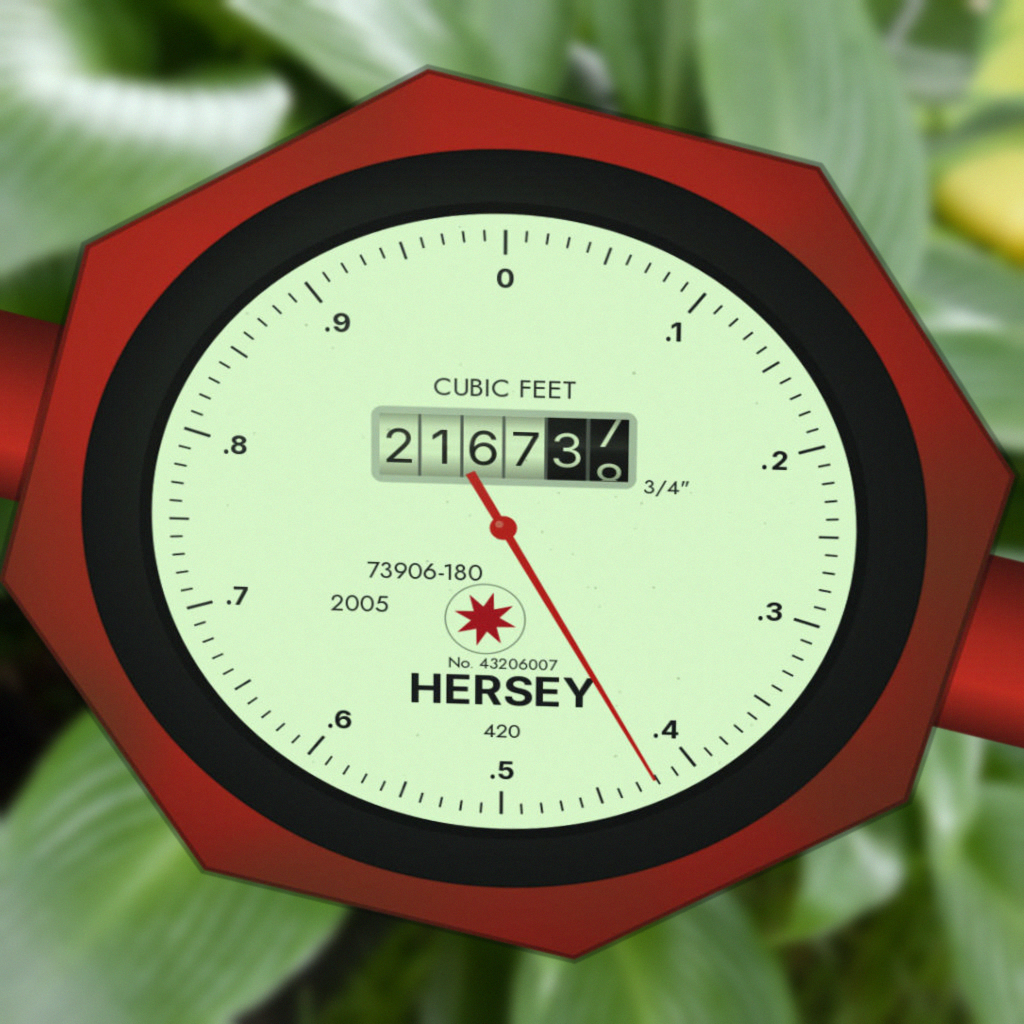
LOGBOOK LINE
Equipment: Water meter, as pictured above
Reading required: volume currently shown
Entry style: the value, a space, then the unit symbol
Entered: 216737.42 ft³
